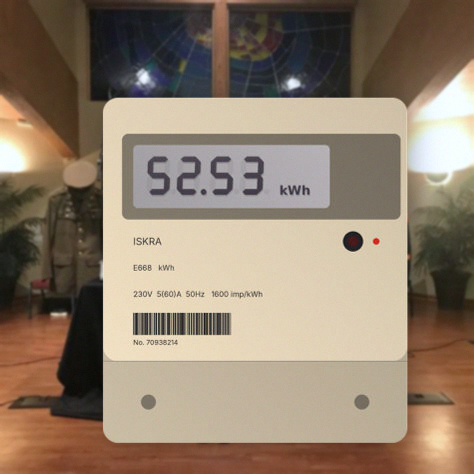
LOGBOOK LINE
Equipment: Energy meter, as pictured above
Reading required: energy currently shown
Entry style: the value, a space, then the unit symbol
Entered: 52.53 kWh
